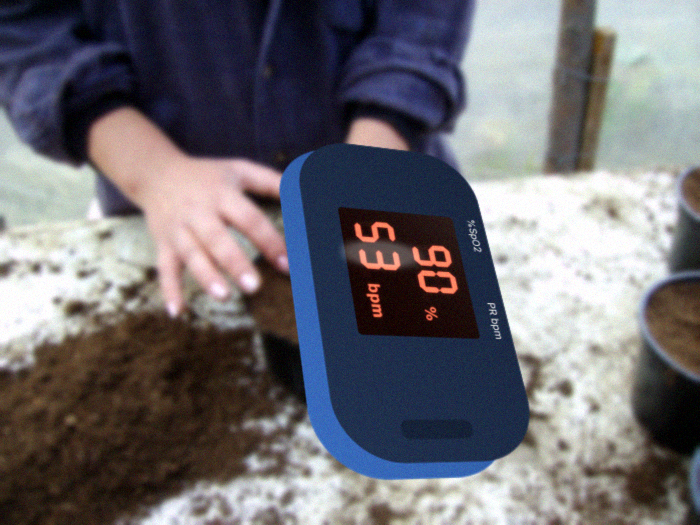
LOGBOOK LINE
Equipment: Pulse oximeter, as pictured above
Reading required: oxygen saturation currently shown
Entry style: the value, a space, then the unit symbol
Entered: 90 %
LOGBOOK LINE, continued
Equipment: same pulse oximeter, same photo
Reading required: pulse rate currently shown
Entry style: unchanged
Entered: 53 bpm
